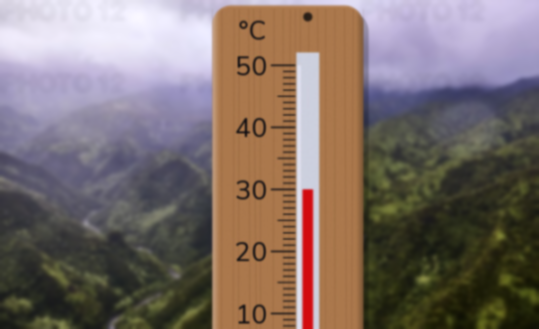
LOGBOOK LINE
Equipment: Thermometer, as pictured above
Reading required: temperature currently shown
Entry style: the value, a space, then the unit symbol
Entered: 30 °C
